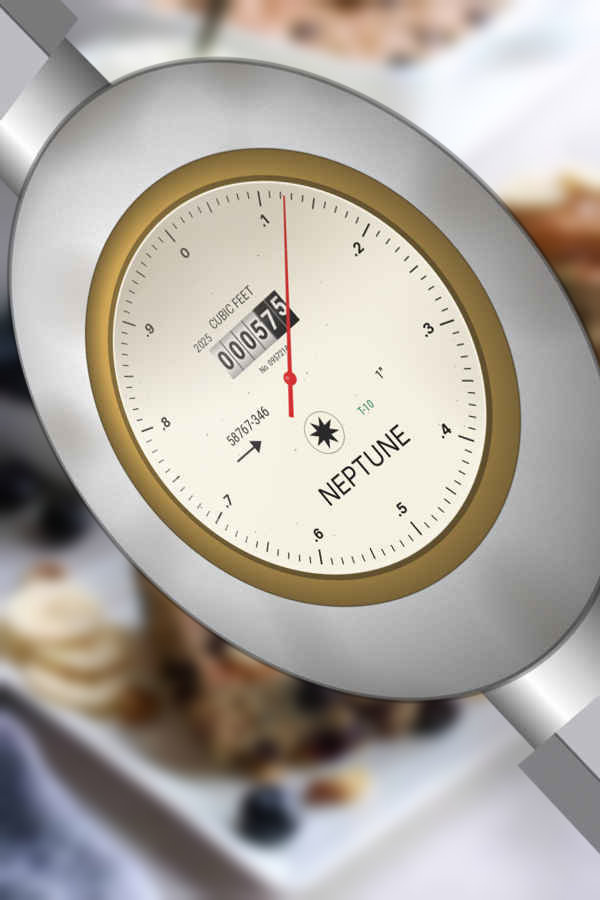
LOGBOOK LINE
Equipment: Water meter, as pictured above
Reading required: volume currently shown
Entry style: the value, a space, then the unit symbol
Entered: 575.12 ft³
